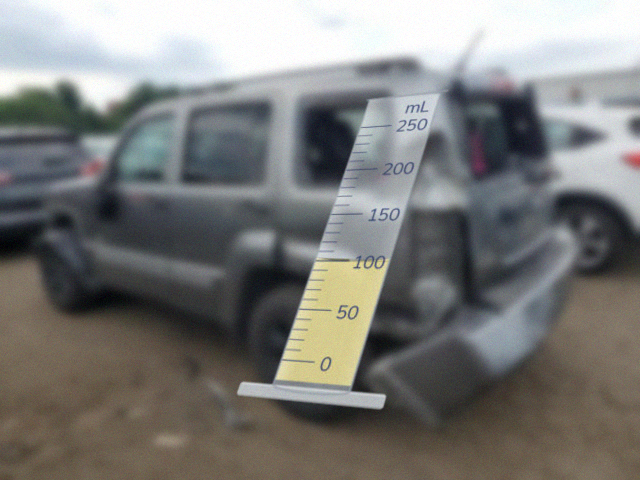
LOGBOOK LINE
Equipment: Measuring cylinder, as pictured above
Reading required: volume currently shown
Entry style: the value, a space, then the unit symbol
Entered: 100 mL
